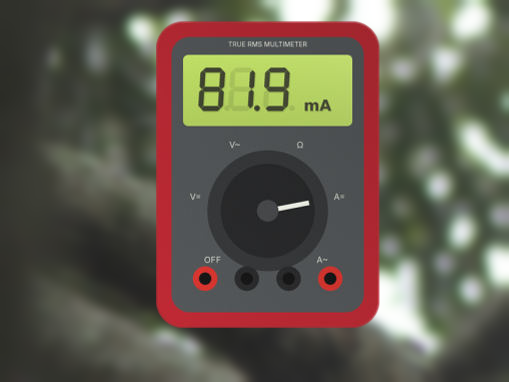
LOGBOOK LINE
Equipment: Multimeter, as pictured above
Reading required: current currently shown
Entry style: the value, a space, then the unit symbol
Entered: 81.9 mA
